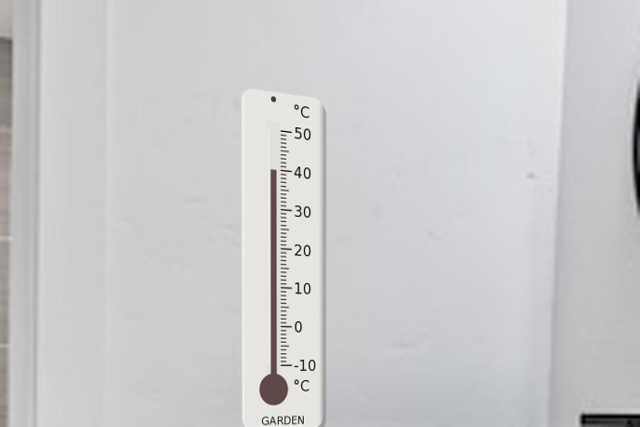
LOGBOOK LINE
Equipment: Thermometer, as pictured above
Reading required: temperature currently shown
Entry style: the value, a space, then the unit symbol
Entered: 40 °C
